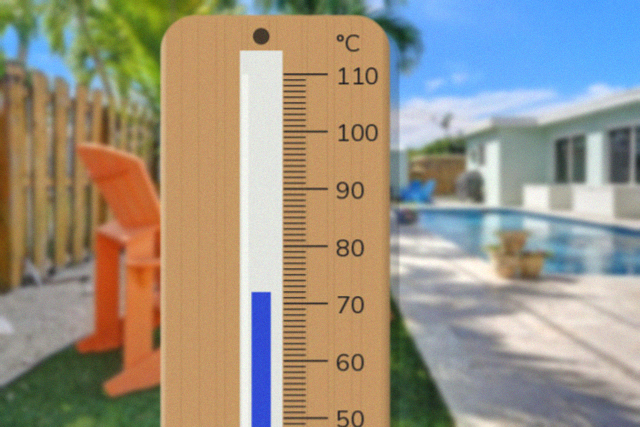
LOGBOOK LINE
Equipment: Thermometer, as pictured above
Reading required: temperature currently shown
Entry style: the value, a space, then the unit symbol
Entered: 72 °C
